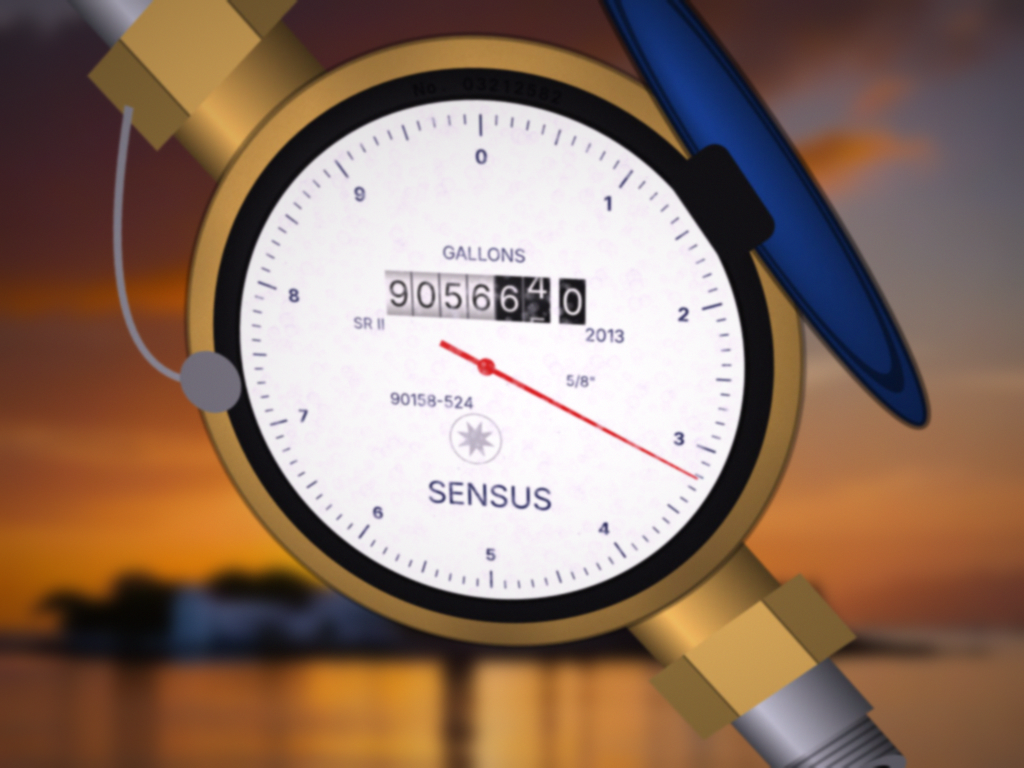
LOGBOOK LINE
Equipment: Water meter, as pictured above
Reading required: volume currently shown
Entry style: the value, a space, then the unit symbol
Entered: 9056643.2 gal
